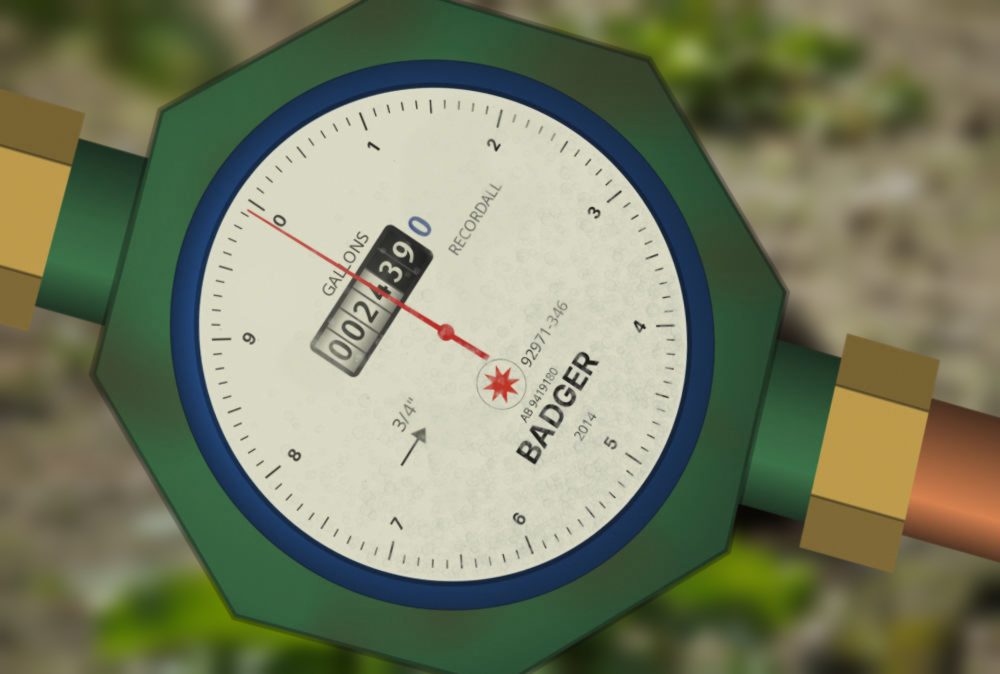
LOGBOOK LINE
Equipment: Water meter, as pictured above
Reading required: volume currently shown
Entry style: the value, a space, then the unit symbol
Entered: 24389.9 gal
